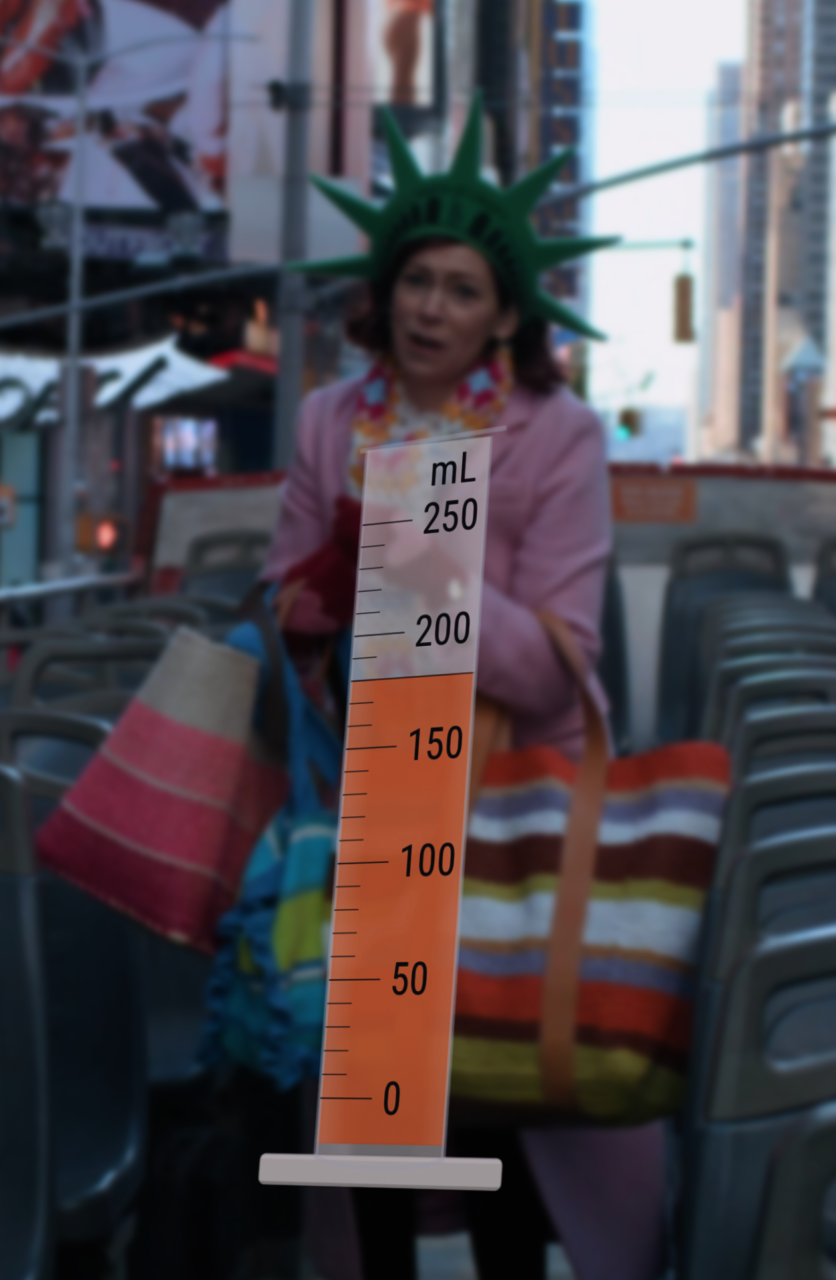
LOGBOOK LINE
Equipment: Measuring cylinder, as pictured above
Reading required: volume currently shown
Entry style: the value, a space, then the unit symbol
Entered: 180 mL
